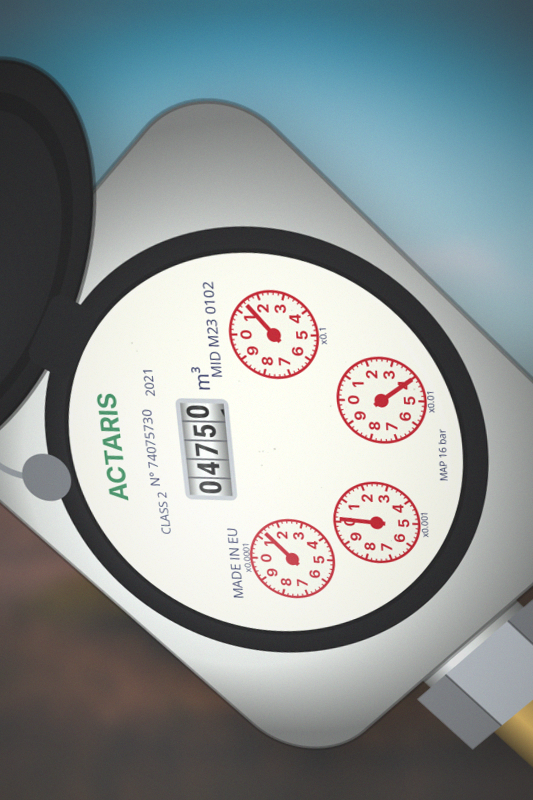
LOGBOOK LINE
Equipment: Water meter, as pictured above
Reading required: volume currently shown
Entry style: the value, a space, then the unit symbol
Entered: 4750.1401 m³
